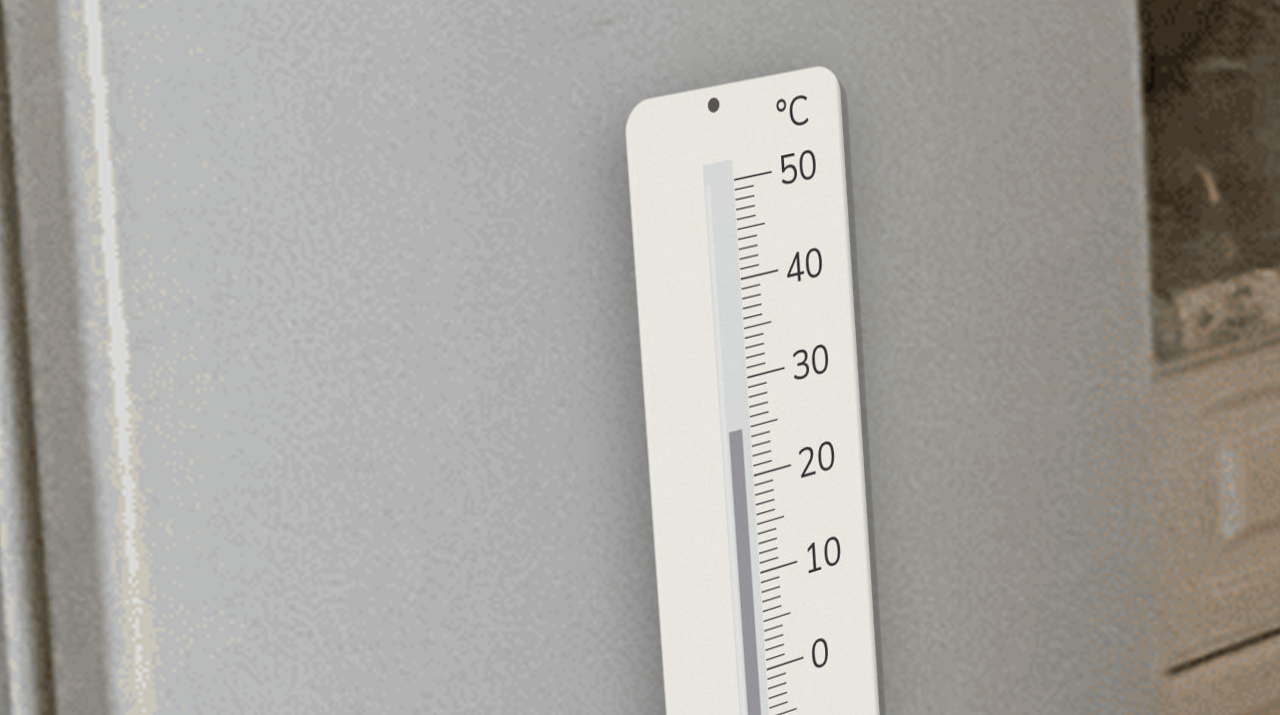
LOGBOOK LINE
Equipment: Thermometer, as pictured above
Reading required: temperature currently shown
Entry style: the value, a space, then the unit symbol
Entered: 25 °C
